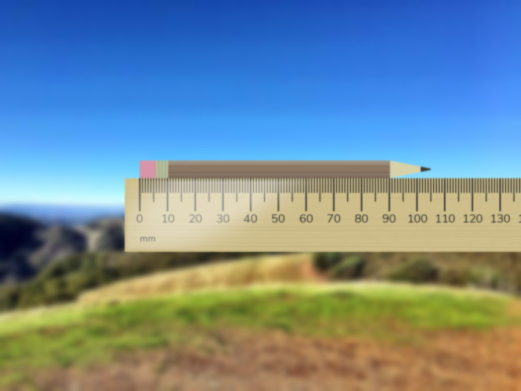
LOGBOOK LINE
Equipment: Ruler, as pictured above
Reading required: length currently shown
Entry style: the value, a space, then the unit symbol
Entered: 105 mm
